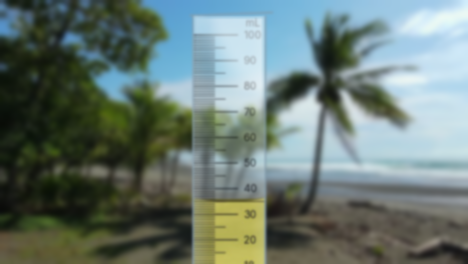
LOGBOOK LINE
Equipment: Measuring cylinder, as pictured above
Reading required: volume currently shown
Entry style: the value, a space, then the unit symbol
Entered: 35 mL
